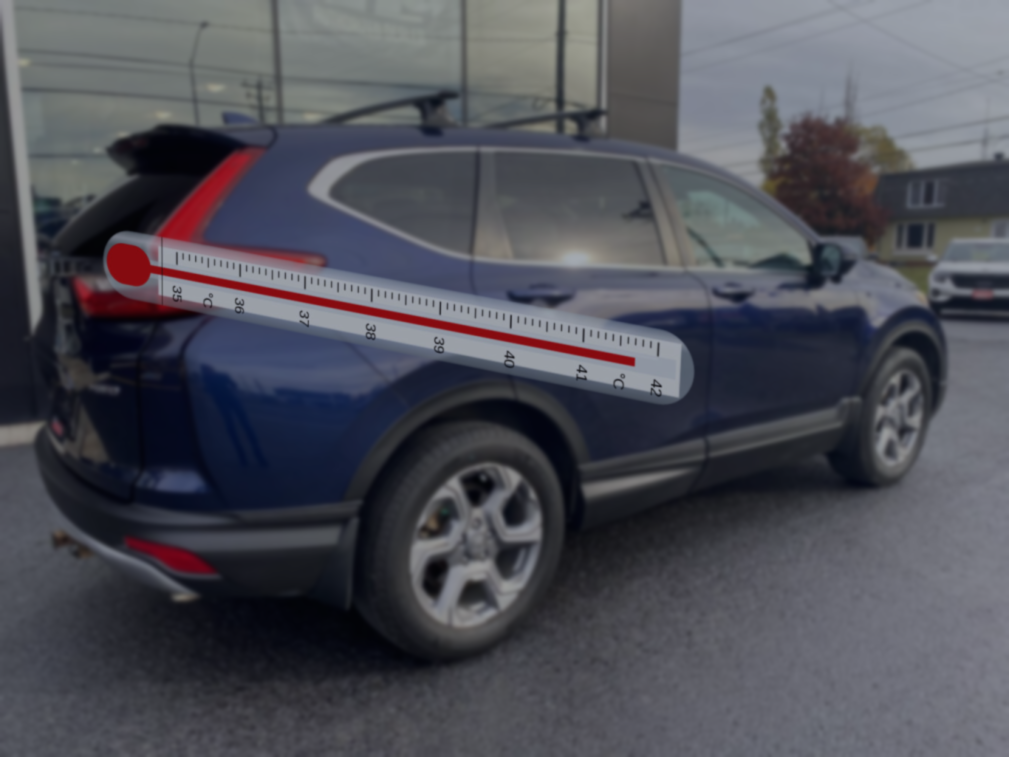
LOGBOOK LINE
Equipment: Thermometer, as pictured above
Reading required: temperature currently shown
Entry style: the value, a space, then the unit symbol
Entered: 41.7 °C
